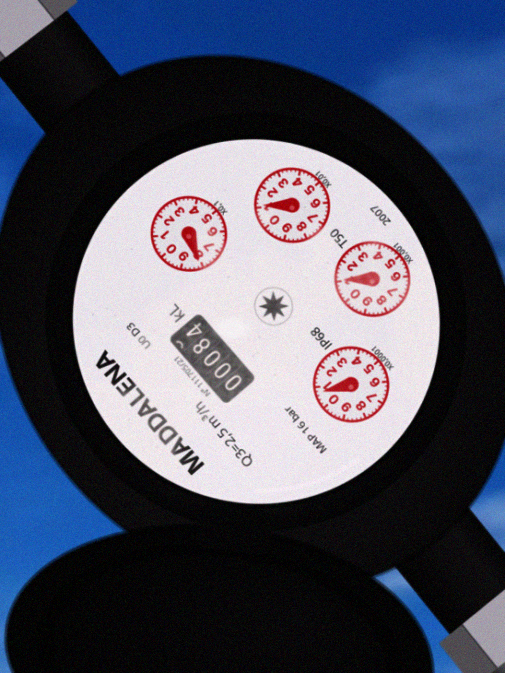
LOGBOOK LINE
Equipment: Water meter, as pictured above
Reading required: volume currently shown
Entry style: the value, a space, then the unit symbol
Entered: 83.8110 kL
